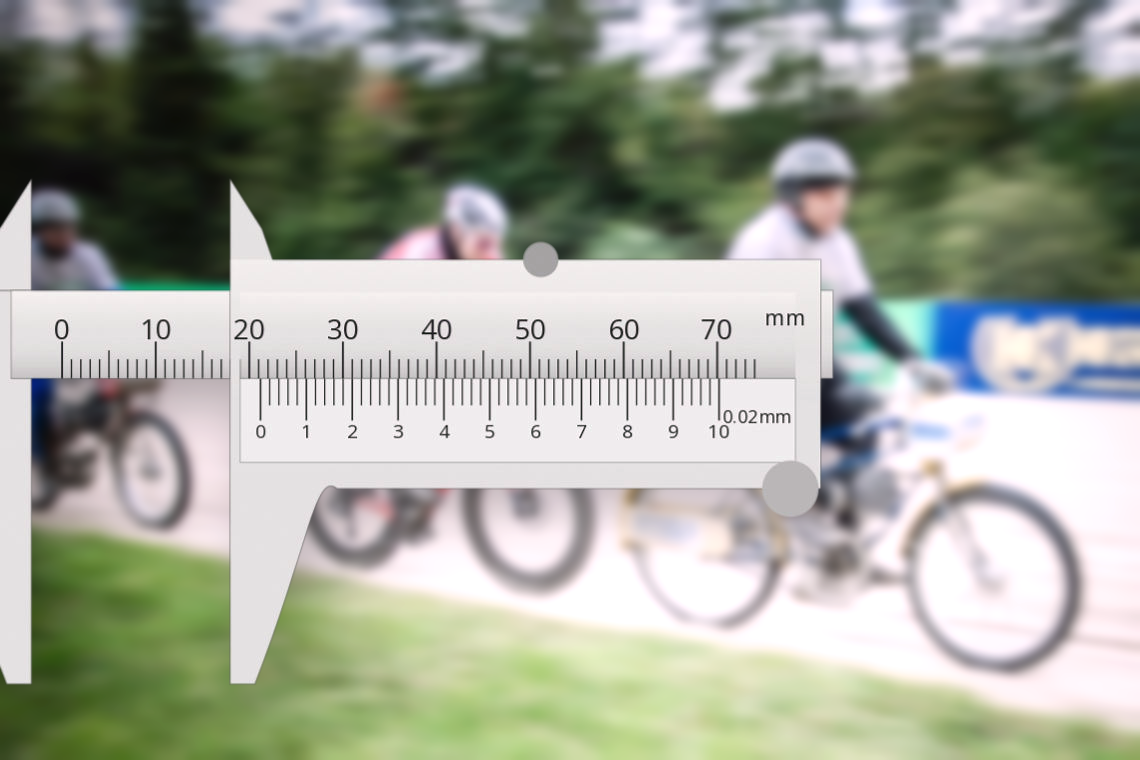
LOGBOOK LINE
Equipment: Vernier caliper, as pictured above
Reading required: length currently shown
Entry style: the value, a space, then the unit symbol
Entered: 21.2 mm
